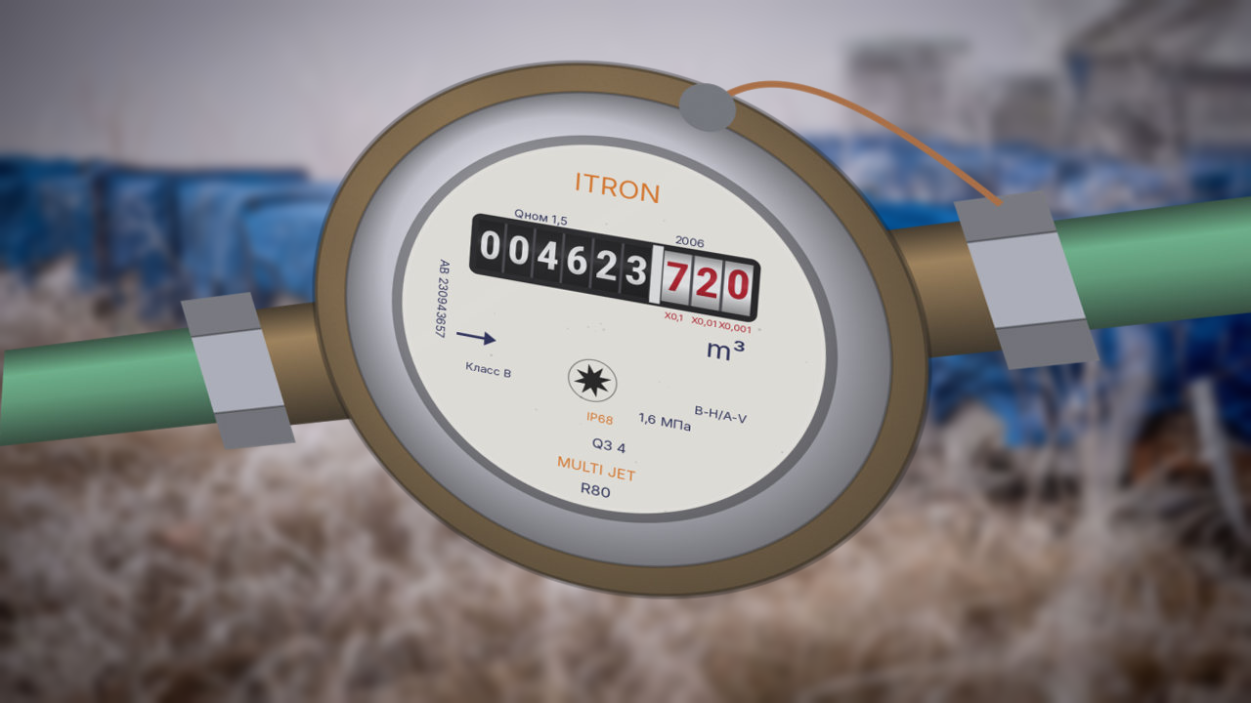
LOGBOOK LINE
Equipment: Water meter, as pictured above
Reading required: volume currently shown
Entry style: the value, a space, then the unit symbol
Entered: 4623.720 m³
